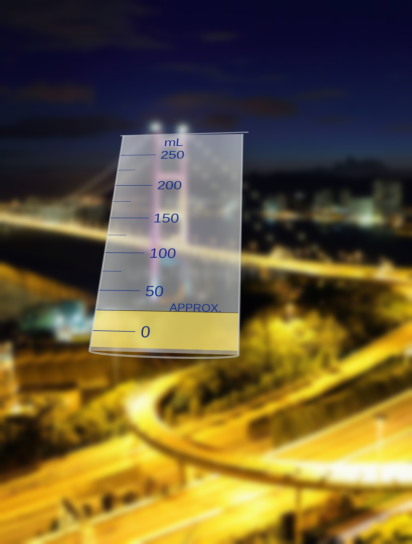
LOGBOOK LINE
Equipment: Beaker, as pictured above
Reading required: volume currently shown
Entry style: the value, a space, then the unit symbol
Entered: 25 mL
